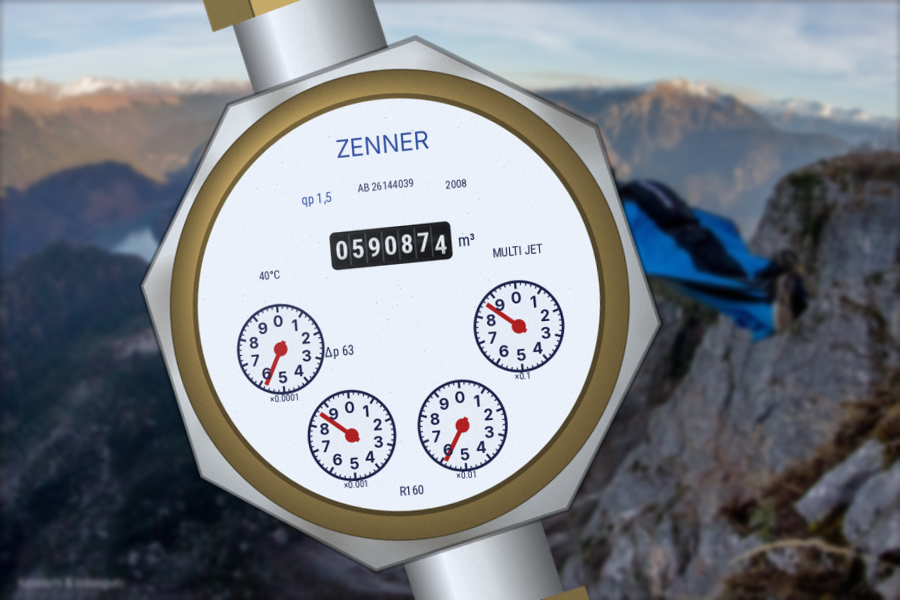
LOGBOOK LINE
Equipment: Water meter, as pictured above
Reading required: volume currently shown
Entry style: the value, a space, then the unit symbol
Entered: 590873.8585 m³
